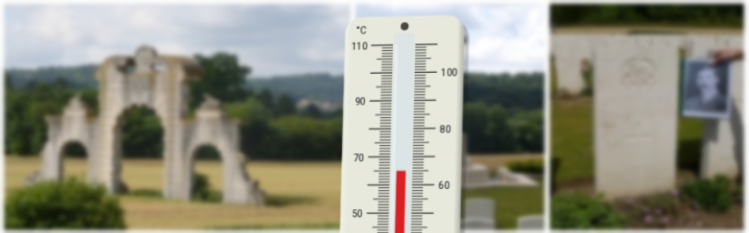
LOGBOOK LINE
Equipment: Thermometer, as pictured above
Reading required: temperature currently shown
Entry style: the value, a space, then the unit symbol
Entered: 65 °C
